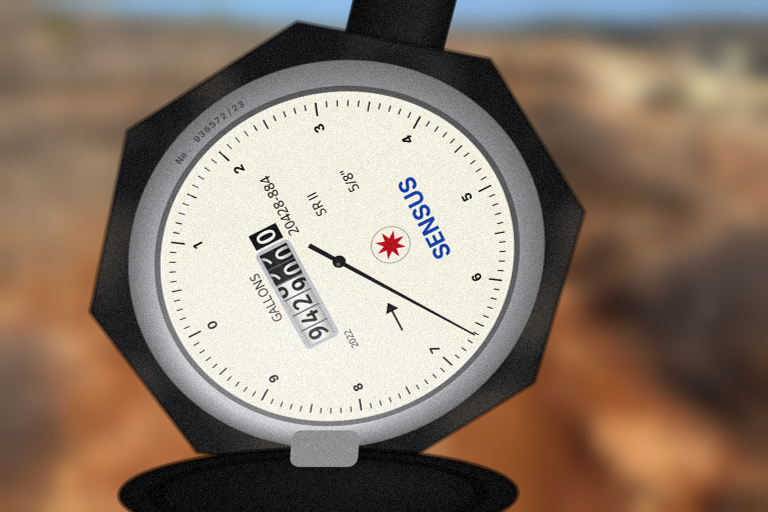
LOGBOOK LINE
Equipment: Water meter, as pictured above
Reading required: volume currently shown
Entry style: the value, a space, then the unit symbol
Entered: 9428996.6 gal
